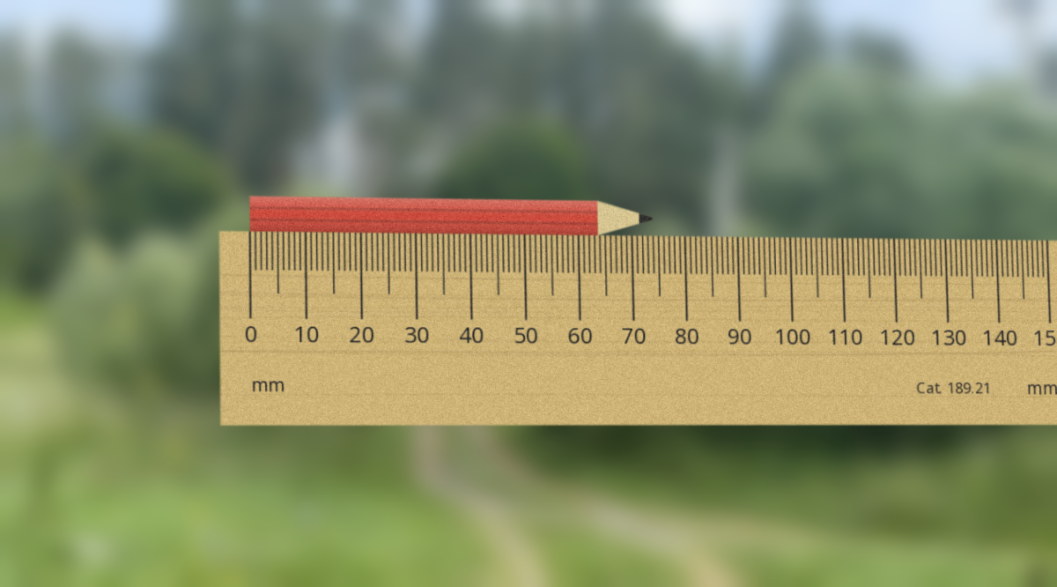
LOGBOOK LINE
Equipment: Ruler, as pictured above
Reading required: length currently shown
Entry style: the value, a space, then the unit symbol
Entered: 74 mm
